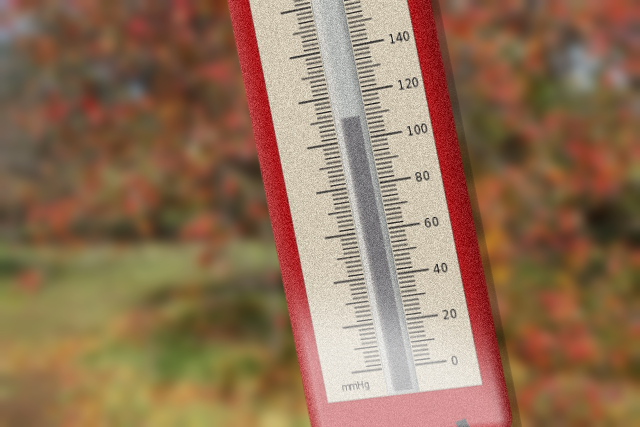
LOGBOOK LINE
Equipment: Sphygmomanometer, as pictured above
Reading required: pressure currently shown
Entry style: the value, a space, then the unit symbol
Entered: 110 mmHg
